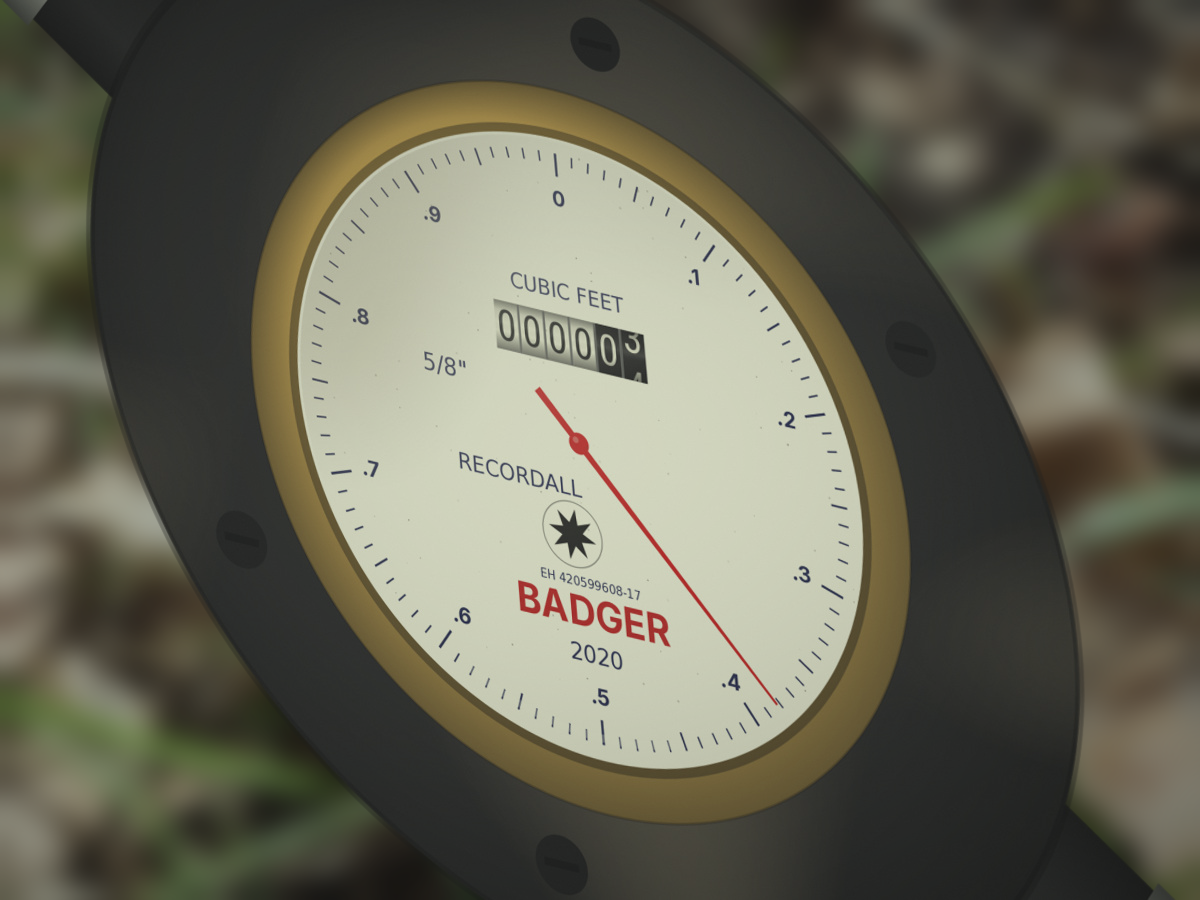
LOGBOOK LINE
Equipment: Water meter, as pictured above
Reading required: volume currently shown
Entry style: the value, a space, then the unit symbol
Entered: 3.38 ft³
